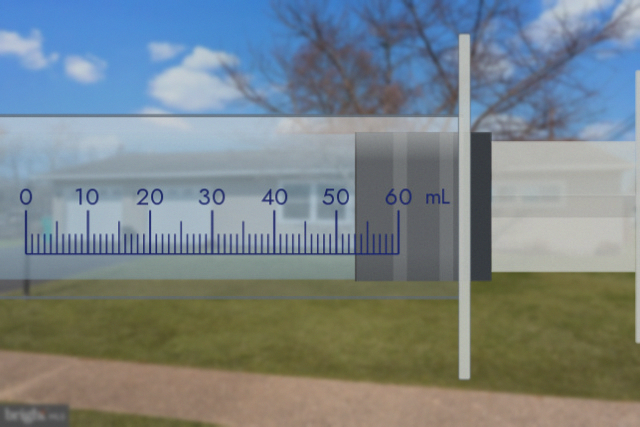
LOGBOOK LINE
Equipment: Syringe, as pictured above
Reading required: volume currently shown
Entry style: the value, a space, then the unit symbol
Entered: 53 mL
